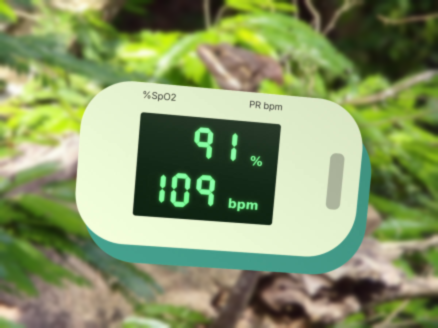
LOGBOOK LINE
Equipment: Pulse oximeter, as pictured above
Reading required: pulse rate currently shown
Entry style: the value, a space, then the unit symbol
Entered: 109 bpm
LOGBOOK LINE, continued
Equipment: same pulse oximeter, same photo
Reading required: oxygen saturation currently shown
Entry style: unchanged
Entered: 91 %
